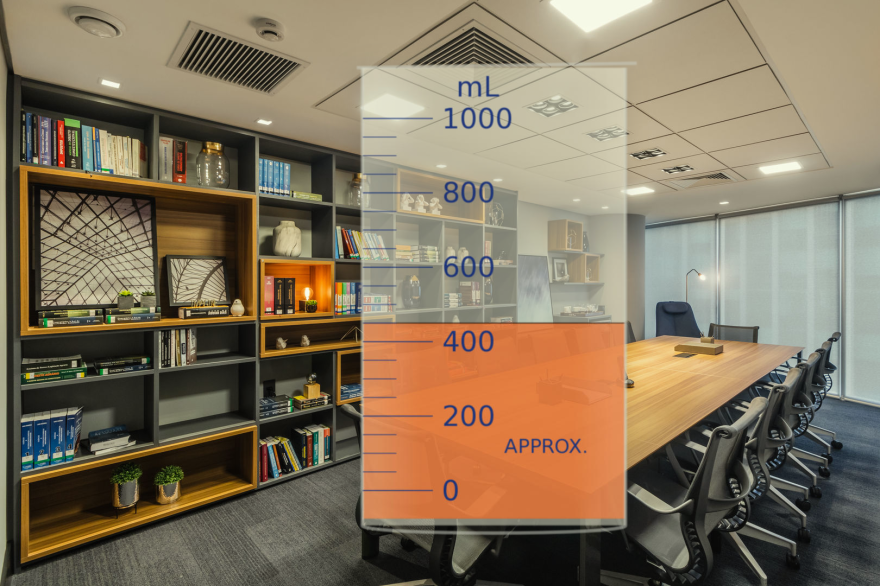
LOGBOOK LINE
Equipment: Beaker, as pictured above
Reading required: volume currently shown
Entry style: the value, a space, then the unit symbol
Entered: 450 mL
